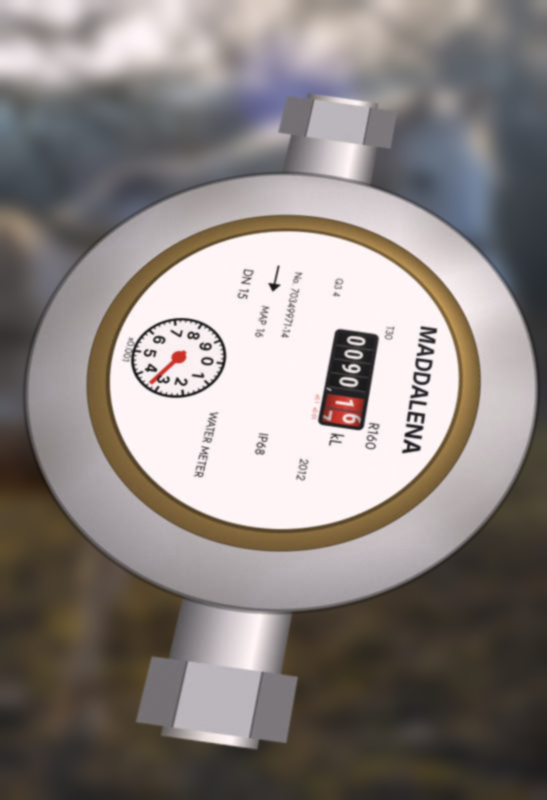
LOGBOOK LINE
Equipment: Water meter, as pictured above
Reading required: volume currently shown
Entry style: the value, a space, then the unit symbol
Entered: 90.163 kL
